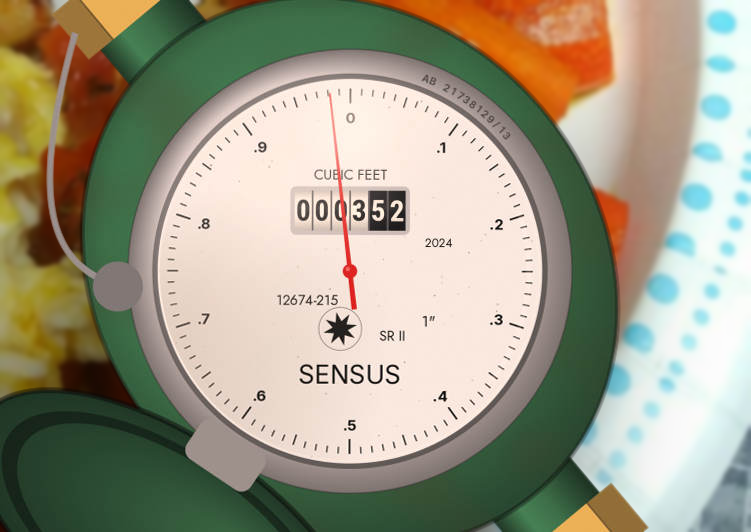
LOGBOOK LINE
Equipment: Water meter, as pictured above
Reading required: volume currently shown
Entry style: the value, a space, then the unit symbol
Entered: 351.98 ft³
